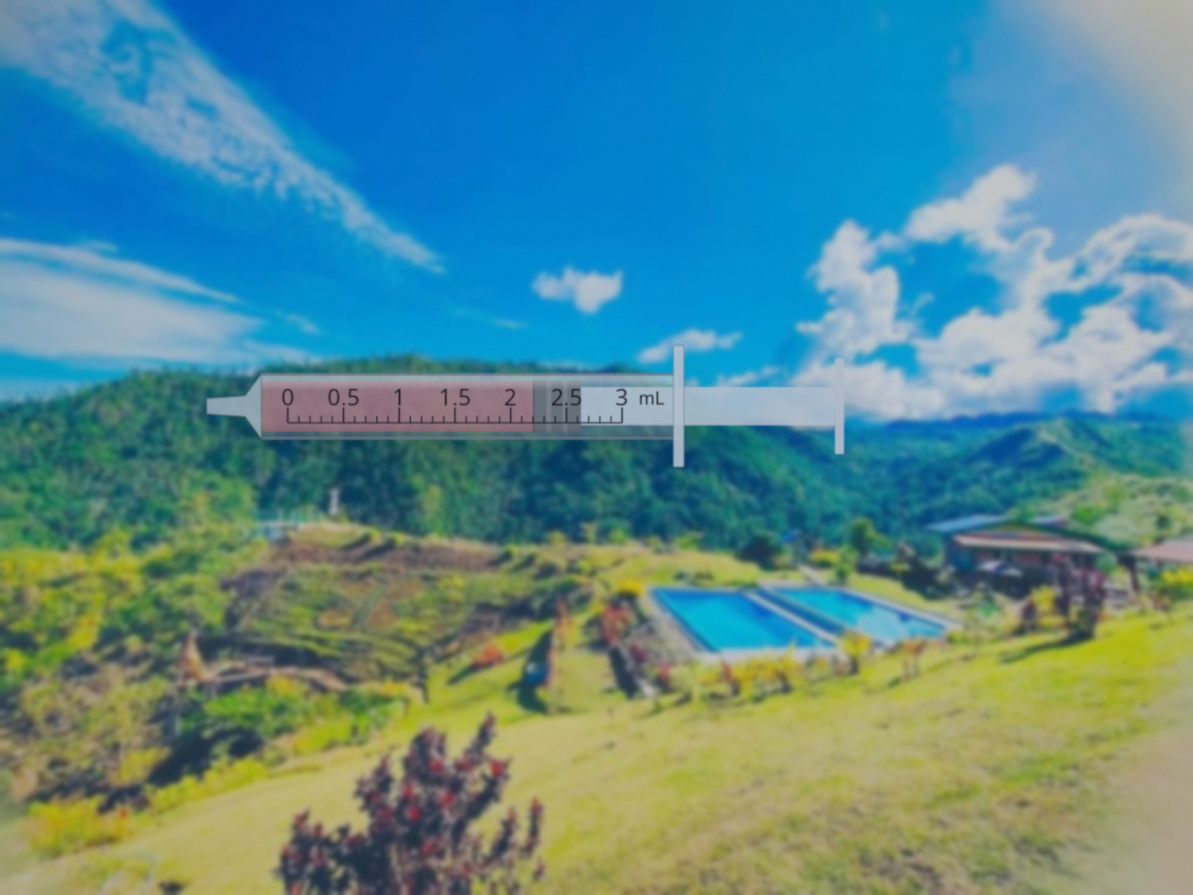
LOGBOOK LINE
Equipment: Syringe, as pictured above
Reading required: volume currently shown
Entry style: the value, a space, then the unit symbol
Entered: 2.2 mL
